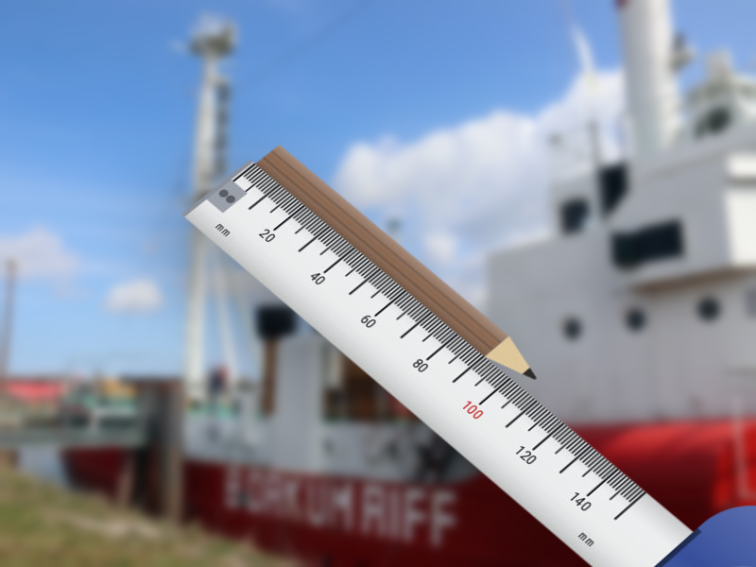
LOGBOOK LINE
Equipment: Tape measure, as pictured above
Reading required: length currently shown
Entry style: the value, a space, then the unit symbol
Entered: 105 mm
